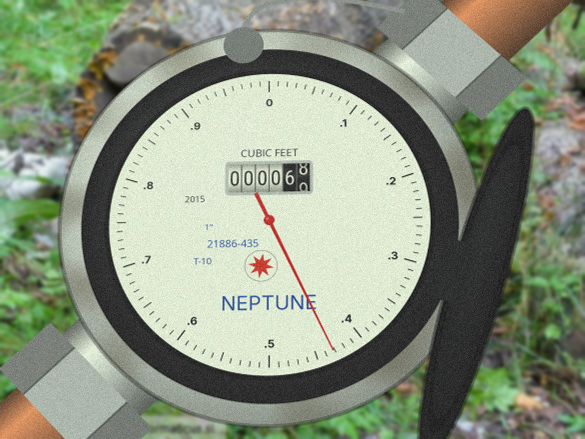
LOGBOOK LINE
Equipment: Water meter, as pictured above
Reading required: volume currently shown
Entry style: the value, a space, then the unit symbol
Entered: 68.43 ft³
